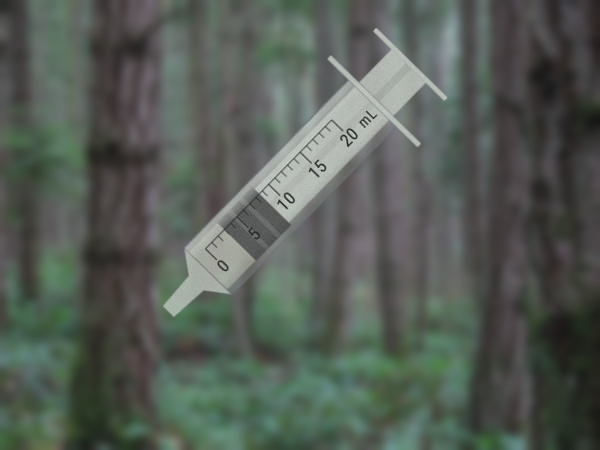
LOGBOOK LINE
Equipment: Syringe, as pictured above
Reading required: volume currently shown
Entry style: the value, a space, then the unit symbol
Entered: 3 mL
